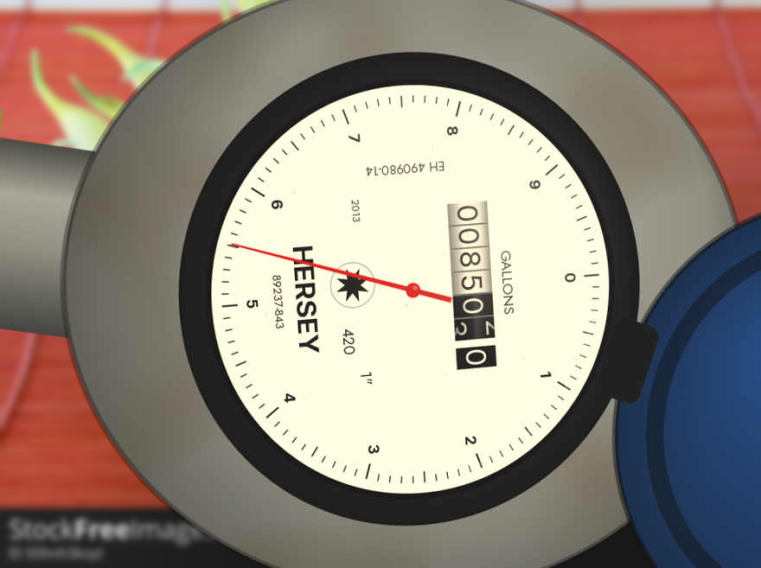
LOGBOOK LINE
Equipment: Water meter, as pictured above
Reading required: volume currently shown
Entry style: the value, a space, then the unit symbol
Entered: 85025.5 gal
